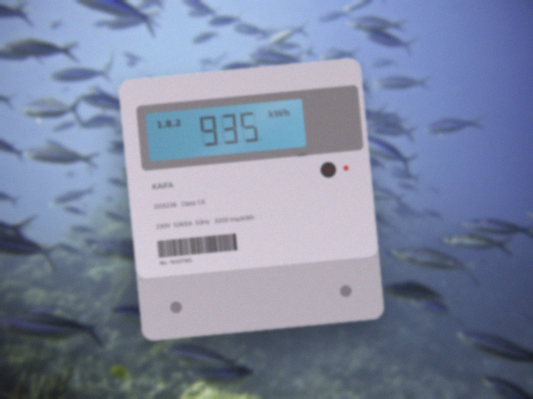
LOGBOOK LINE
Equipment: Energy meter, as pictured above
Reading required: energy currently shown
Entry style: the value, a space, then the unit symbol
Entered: 935 kWh
